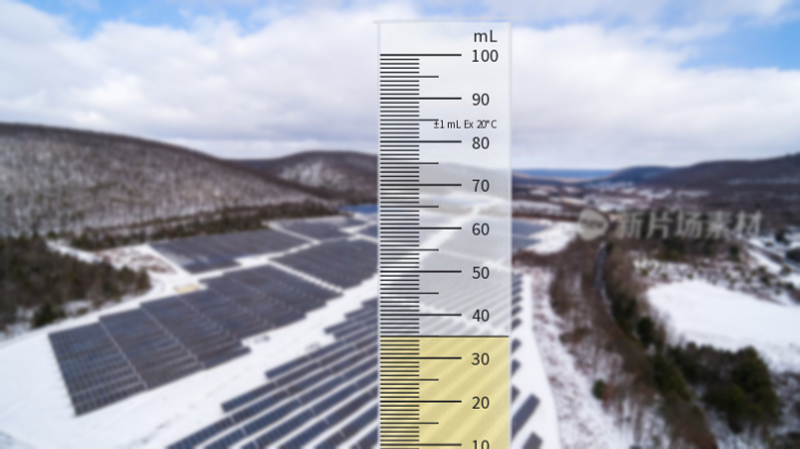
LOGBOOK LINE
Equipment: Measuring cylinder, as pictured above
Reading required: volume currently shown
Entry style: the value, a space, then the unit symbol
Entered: 35 mL
